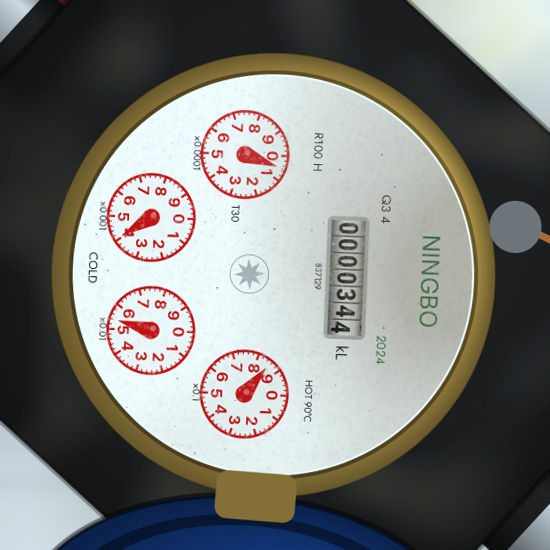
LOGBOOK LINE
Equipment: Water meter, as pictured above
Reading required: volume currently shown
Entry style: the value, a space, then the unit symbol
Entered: 343.8540 kL
